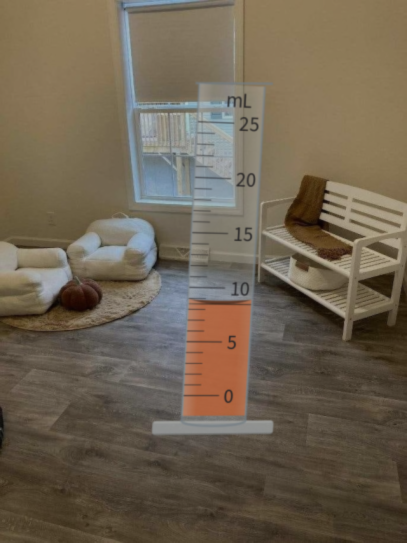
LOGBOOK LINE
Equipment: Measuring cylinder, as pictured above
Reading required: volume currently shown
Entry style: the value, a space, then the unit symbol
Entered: 8.5 mL
